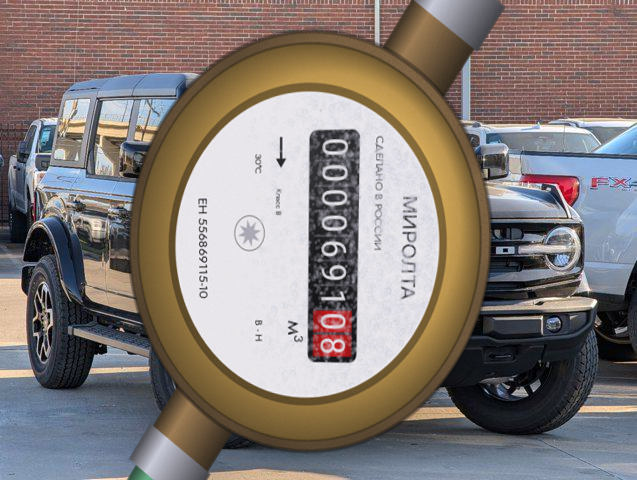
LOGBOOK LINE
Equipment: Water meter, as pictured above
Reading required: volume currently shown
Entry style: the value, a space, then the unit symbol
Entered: 691.08 m³
